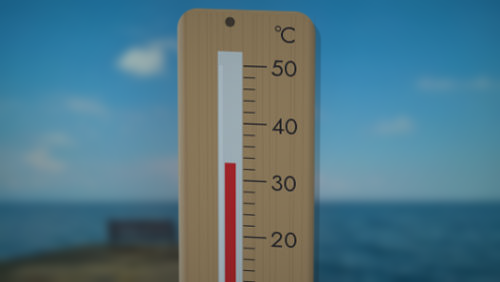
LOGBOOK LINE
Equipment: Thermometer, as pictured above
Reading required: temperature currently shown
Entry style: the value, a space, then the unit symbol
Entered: 33 °C
